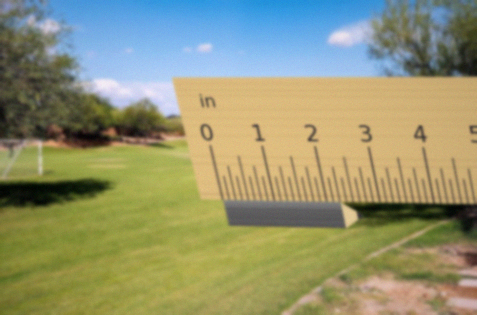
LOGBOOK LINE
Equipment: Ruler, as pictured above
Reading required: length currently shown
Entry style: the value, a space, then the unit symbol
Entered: 2.625 in
